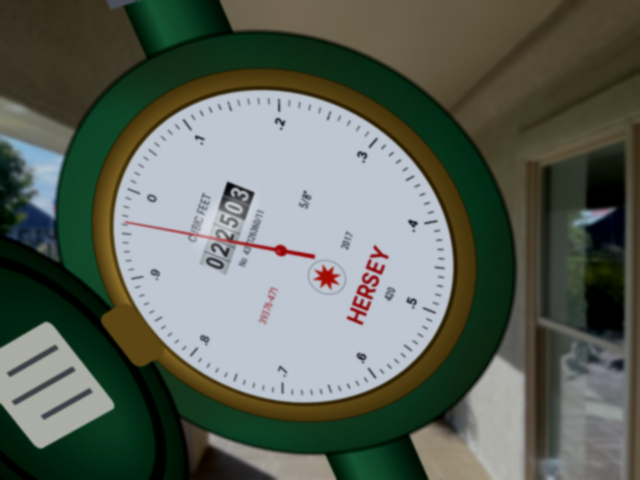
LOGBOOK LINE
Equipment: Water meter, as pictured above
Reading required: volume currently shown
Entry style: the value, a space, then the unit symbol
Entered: 22502.96 ft³
